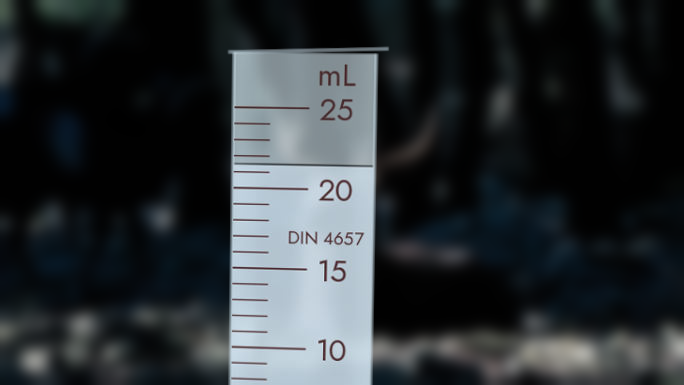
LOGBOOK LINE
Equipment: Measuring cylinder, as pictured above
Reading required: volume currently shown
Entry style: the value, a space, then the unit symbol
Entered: 21.5 mL
